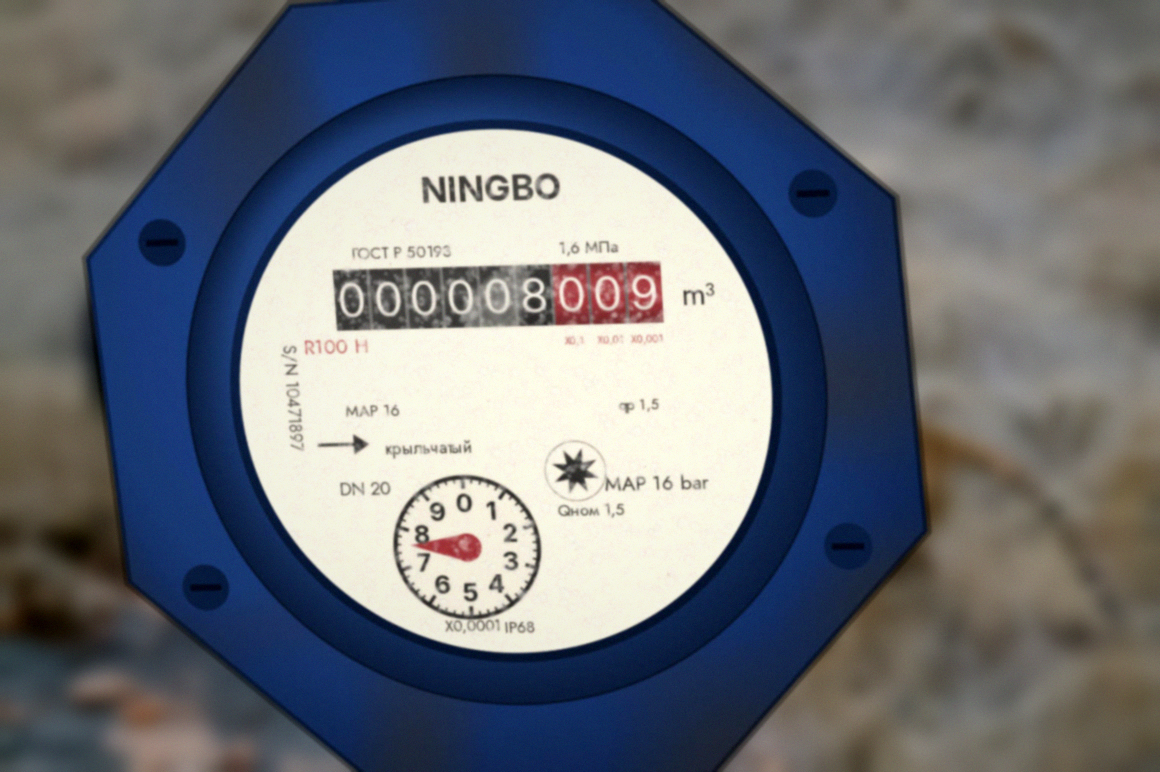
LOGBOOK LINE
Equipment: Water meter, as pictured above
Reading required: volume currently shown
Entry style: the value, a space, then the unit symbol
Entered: 8.0097 m³
